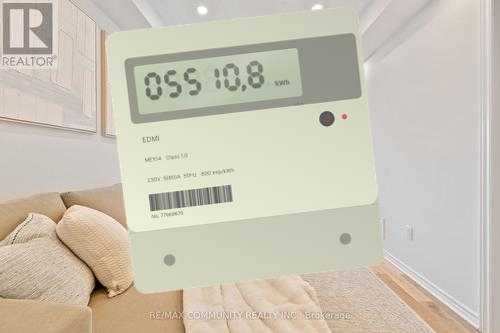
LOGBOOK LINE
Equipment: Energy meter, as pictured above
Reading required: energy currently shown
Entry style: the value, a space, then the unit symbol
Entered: 5510.8 kWh
